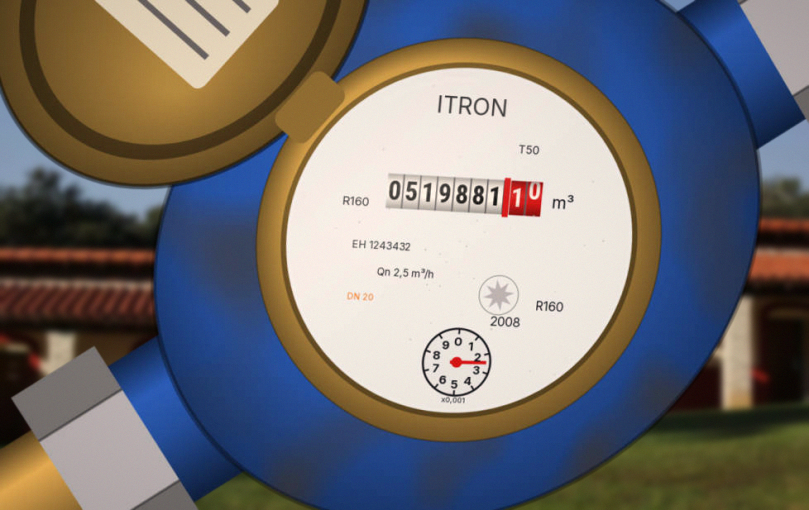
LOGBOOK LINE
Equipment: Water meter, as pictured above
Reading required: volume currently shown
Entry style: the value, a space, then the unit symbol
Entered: 519881.102 m³
